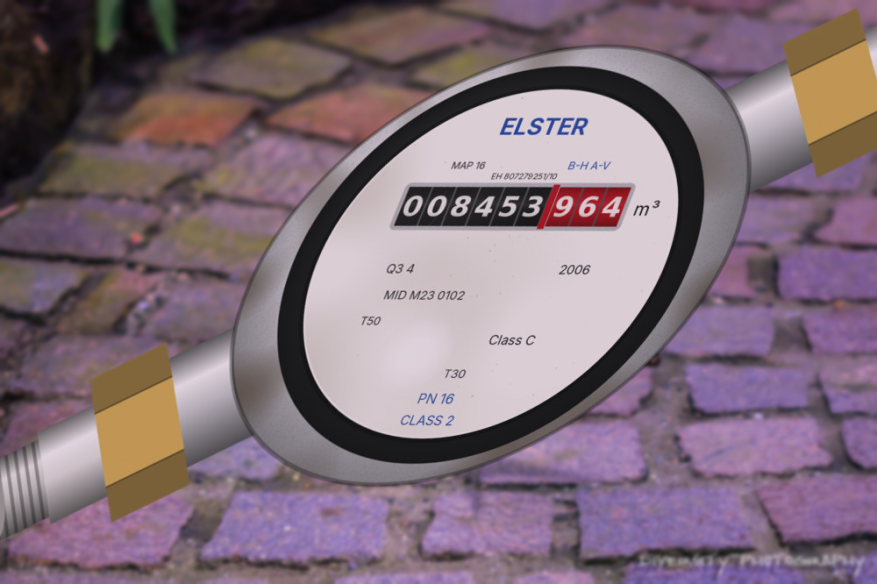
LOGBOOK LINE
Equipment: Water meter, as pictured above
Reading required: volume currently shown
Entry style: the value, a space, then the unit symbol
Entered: 8453.964 m³
